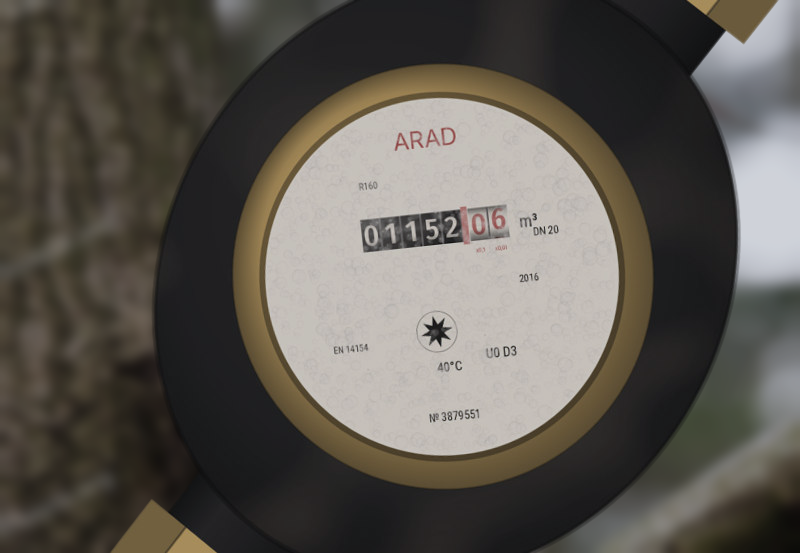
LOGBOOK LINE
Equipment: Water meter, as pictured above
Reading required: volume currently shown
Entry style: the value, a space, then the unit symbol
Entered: 1152.06 m³
